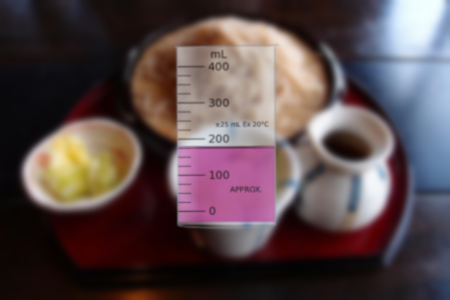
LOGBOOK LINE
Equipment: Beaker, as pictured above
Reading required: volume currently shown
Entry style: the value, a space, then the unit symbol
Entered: 175 mL
